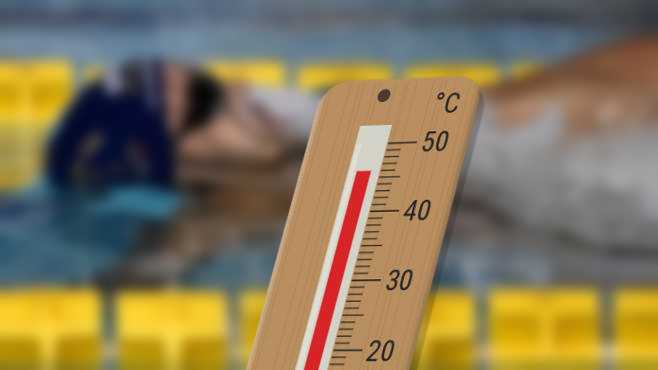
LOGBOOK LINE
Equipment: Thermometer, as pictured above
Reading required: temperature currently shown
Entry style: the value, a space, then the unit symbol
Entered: 46 °C
